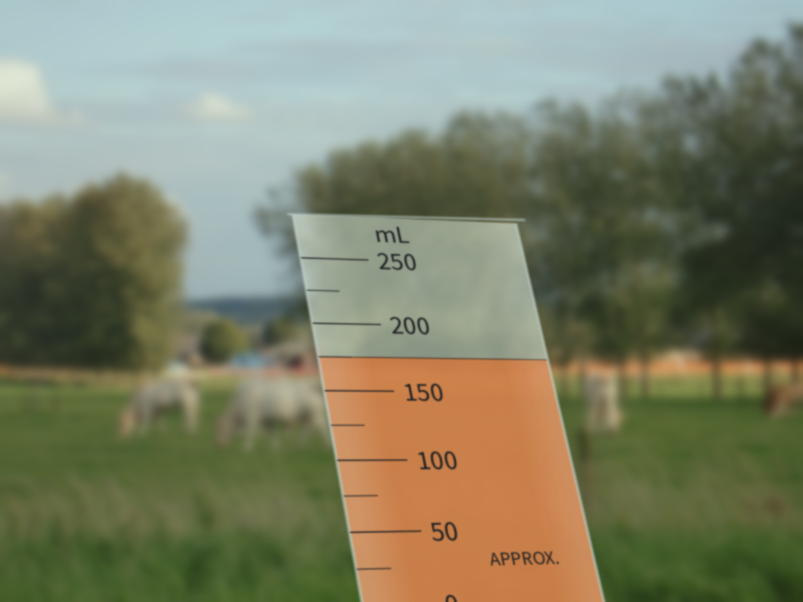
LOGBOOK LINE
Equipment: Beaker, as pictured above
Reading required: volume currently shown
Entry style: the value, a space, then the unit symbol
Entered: 175 mL
